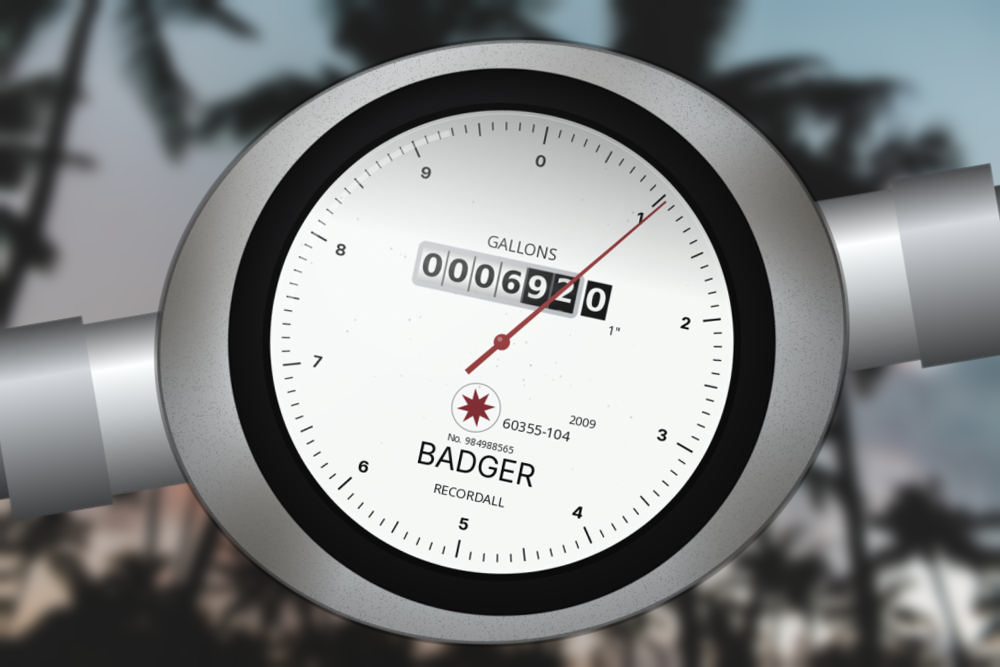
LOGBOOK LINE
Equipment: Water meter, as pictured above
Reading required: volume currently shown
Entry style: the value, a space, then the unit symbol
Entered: 6921.0 gal
